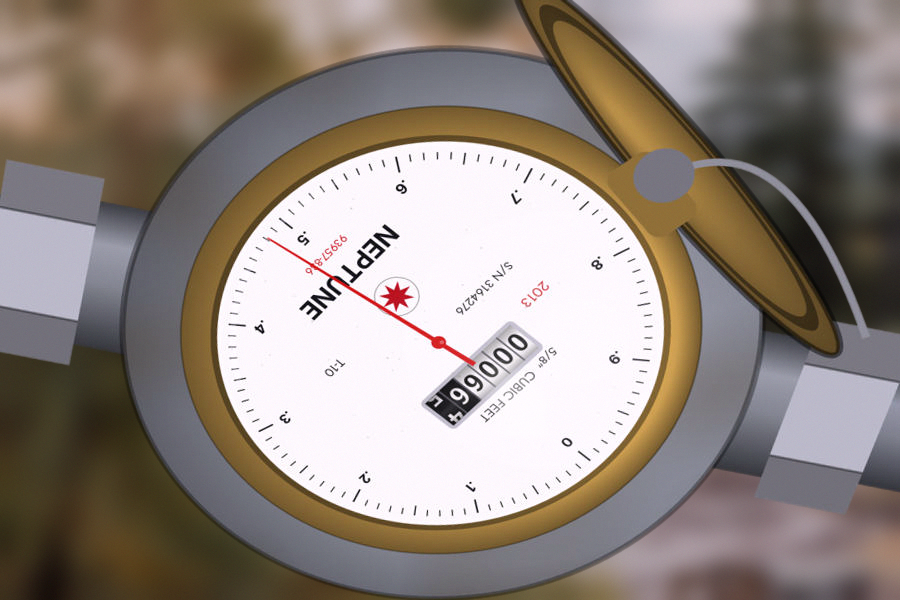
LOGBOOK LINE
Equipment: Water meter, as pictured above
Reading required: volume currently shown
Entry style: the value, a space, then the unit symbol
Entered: 664.48 ft³
